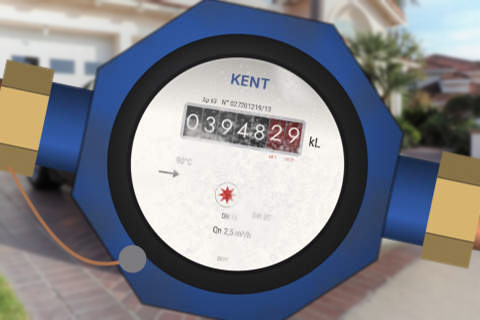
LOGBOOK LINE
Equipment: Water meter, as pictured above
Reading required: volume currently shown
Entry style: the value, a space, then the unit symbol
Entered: 3948.29 kL
